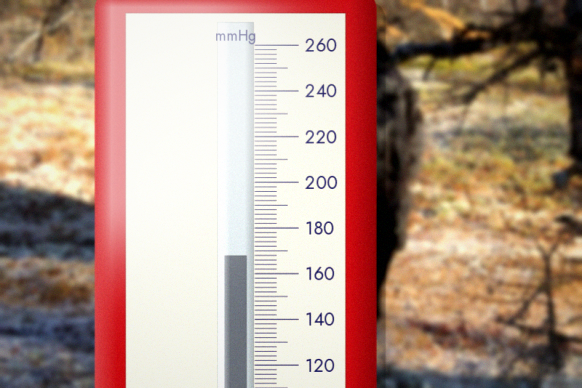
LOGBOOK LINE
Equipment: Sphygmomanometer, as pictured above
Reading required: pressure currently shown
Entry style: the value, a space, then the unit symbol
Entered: 168 mmHg
